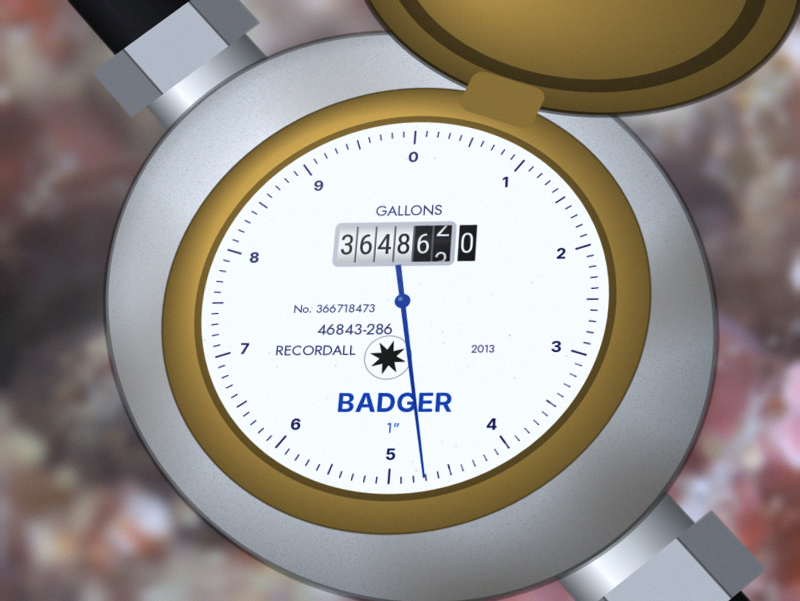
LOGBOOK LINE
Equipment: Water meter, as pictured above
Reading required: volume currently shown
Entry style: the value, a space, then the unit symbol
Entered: 3648624.7 gal
